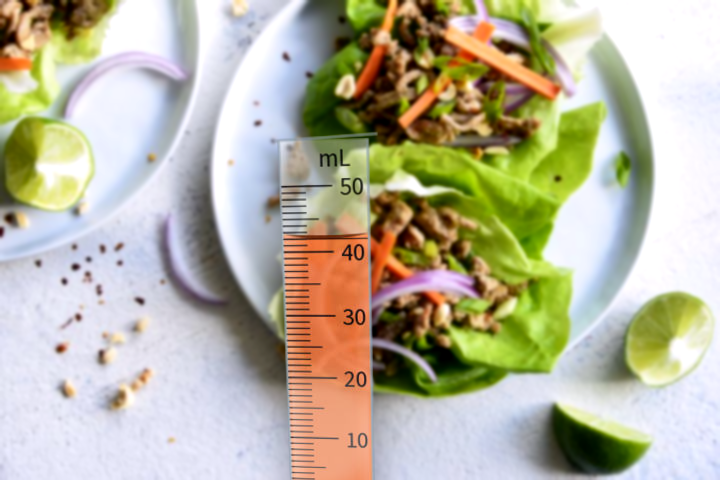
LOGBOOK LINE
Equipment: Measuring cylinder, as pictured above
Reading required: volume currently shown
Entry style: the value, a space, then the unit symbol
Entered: 42 mL
